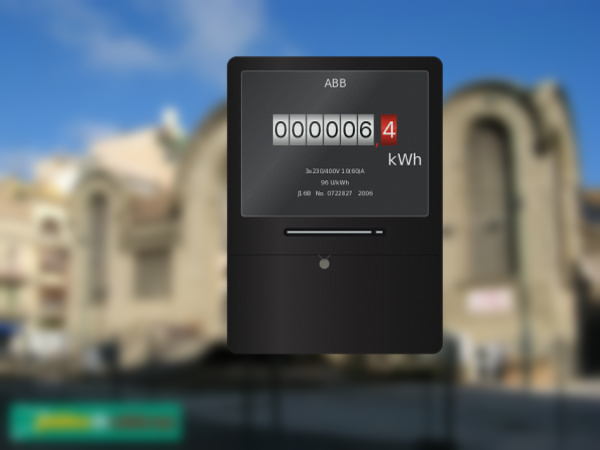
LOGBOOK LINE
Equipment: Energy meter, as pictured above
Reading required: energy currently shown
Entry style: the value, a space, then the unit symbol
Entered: 6.4 kWh
